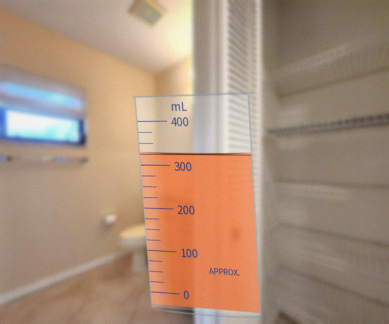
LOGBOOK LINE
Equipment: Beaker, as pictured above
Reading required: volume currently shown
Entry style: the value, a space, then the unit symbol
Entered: 325 mL
